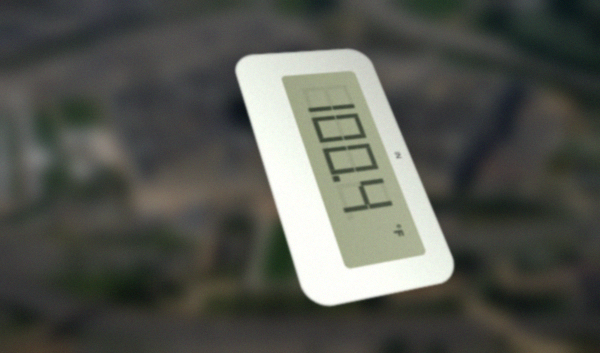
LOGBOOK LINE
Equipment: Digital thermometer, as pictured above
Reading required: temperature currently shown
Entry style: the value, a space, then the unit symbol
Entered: 100.4 °F
